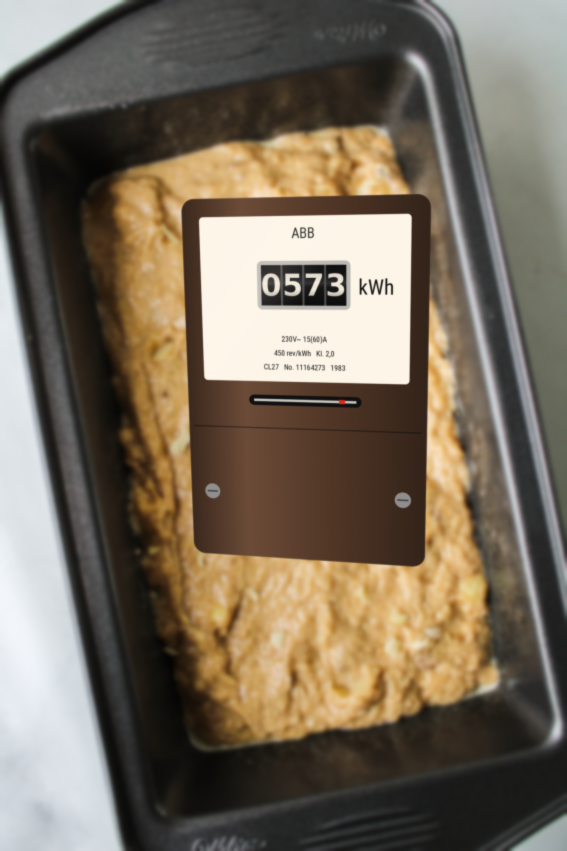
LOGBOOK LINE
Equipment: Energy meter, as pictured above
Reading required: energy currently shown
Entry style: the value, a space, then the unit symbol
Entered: 573 kWh
